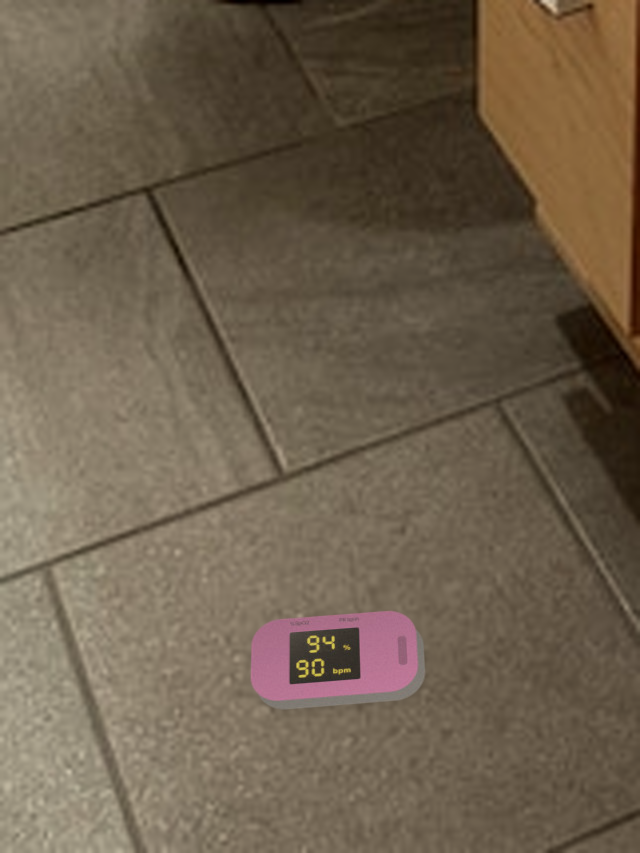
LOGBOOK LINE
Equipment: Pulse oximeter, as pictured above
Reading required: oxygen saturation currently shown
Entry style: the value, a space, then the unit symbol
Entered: 94 %
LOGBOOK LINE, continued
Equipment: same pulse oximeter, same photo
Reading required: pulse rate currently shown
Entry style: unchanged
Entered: 90 bpm
